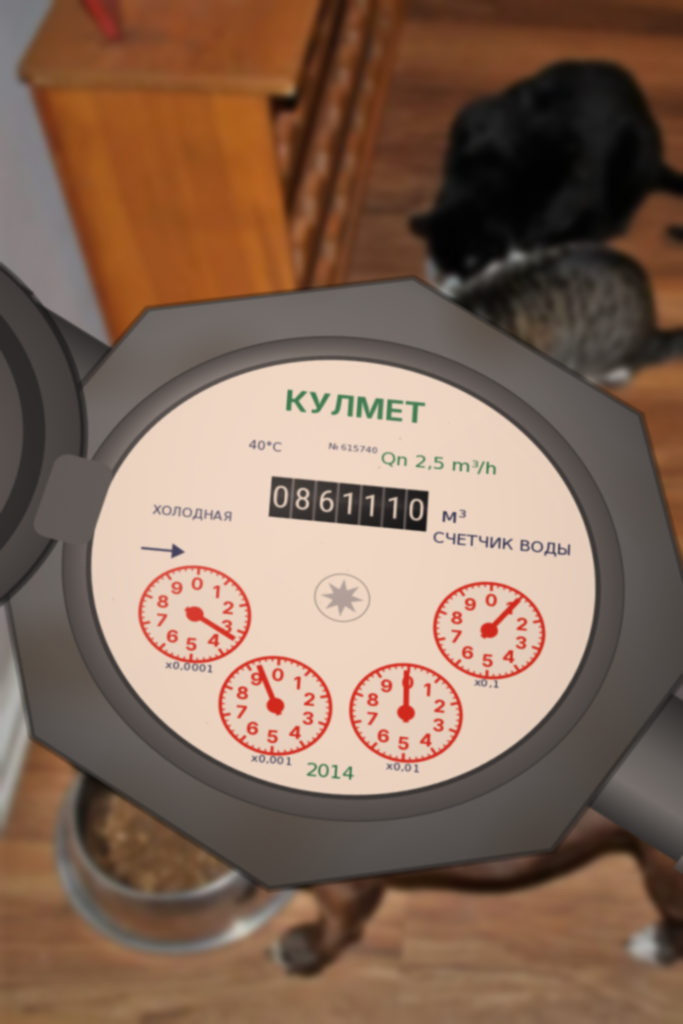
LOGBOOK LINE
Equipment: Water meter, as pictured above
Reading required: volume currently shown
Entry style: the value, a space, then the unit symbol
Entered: 861110.0993 m³
